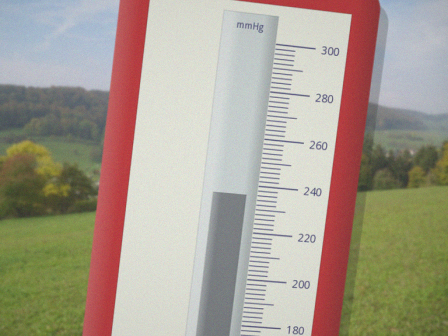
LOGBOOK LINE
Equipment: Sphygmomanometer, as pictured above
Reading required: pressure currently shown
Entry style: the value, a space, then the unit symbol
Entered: 236 mmHg
